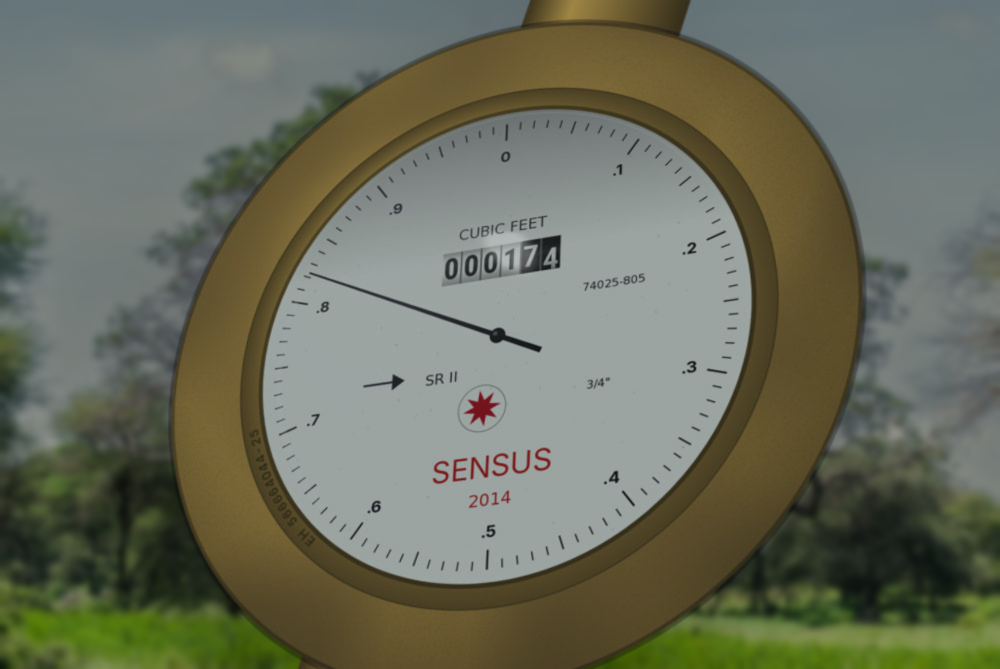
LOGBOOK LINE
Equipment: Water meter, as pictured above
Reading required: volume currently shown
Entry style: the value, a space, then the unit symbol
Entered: 173.82 ft³
